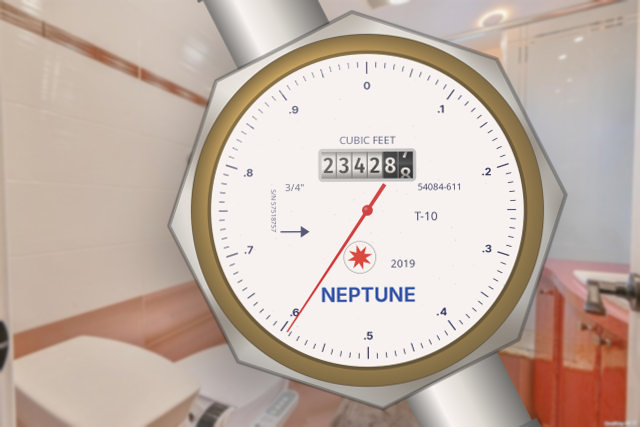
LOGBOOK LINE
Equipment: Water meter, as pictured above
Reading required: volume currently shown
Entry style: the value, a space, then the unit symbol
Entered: 234287.59 ft³
